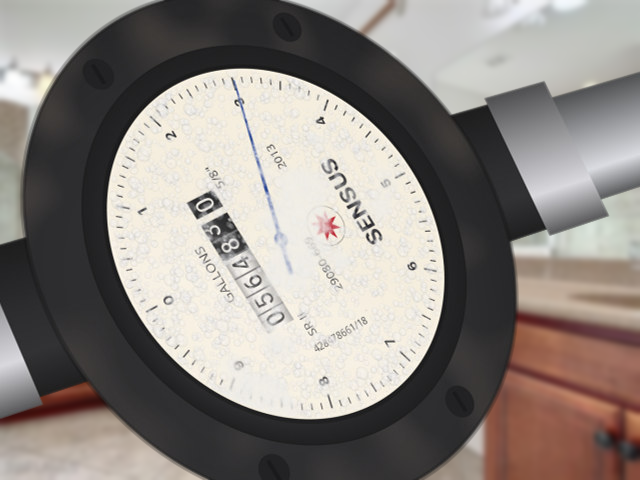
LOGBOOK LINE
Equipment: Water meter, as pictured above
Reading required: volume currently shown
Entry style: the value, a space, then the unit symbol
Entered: 564833.0 gal
